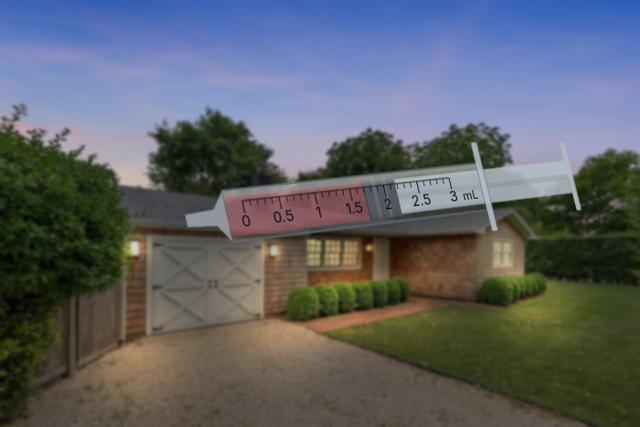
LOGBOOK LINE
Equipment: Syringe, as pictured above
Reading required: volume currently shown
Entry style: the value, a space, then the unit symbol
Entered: 1.7 mL
